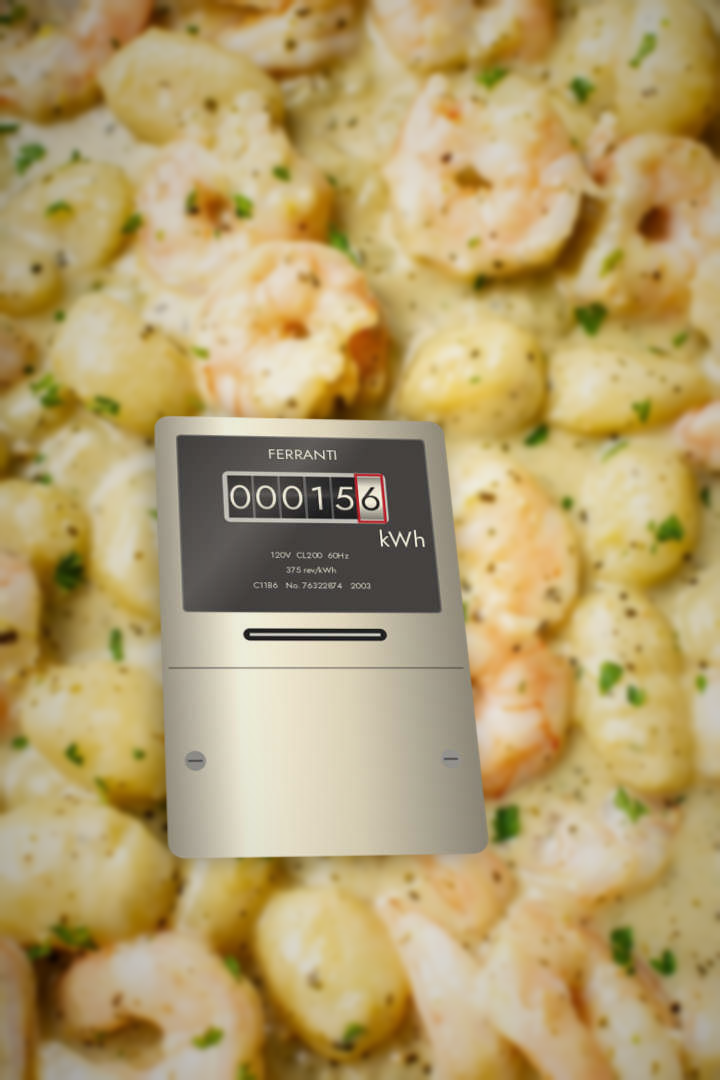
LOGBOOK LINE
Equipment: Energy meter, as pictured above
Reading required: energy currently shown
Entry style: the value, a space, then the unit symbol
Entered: 15.6 kWh
